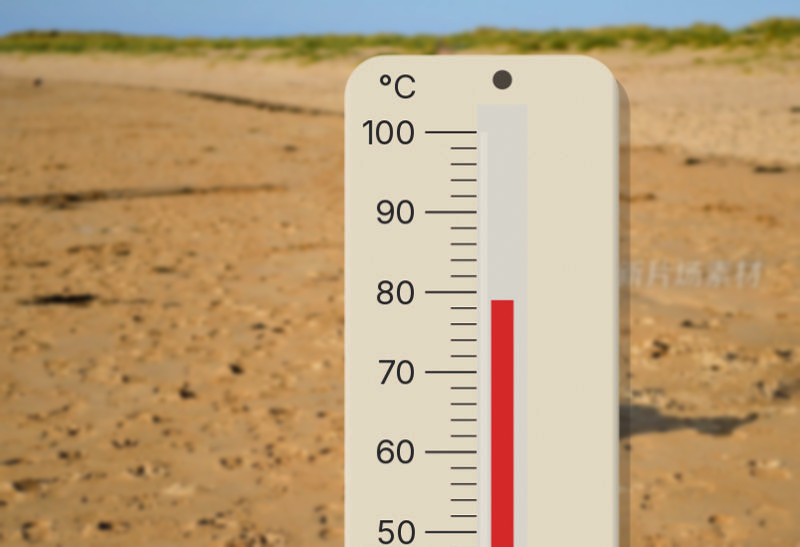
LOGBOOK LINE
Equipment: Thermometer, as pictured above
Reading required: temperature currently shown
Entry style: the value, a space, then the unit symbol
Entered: 79 °C
